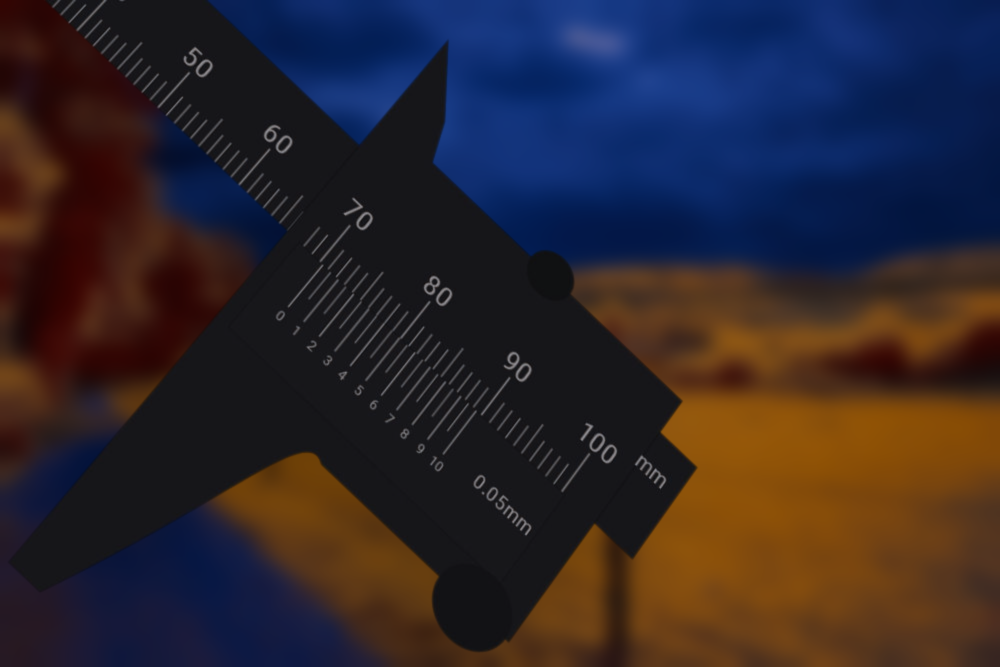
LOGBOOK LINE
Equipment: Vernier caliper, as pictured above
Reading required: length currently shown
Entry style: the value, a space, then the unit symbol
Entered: 70.4 mm
